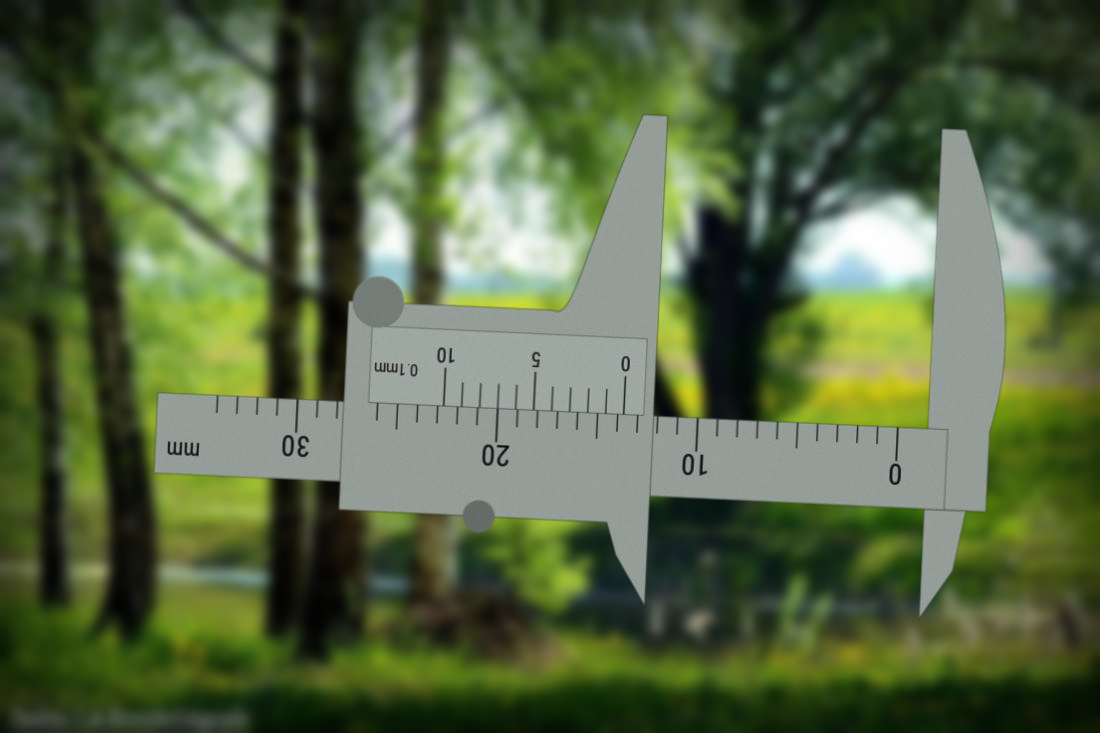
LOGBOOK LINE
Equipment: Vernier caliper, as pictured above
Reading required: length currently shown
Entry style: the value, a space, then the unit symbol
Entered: 13.7 mm
